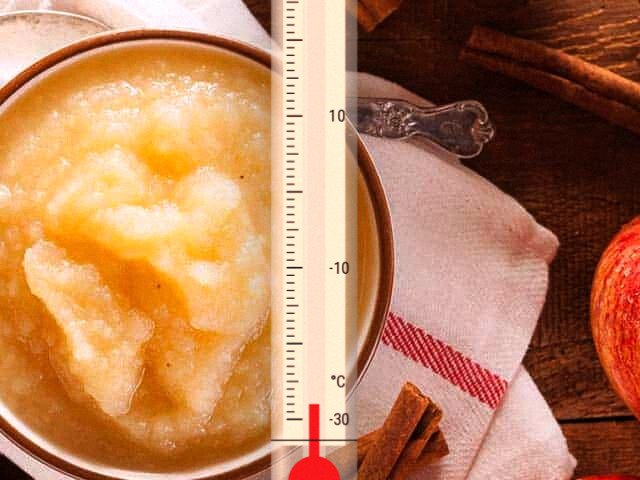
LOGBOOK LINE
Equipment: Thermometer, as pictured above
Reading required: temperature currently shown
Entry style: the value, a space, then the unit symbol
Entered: -28 °C
